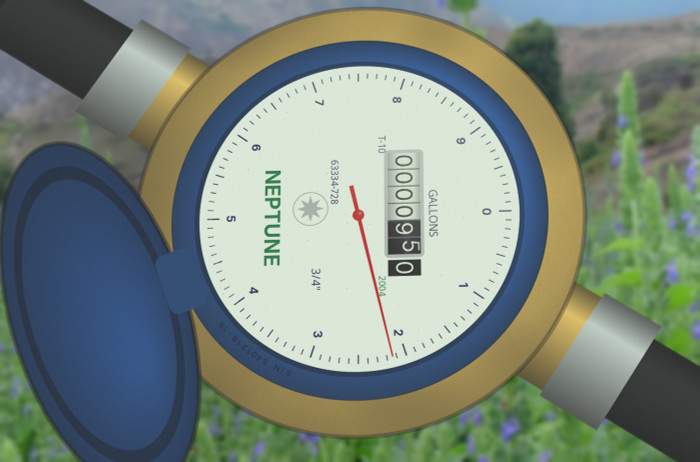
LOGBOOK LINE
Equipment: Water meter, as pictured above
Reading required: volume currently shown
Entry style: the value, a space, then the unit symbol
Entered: 952.1 gal
